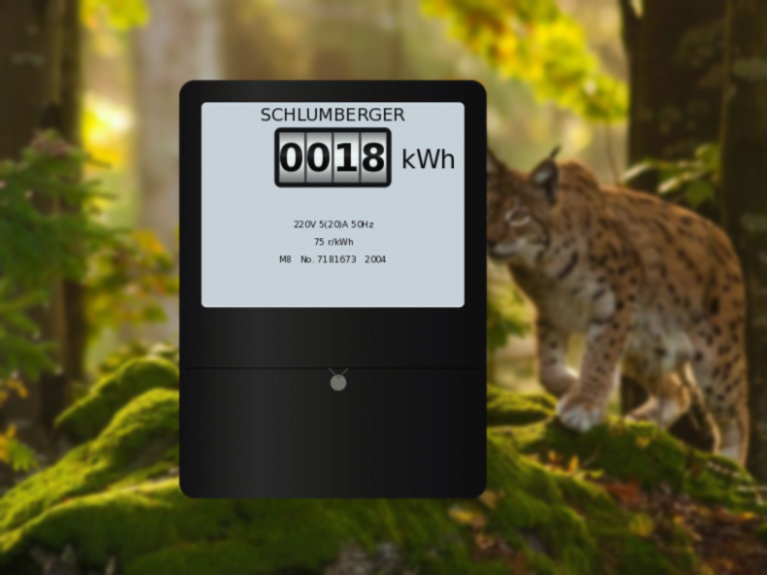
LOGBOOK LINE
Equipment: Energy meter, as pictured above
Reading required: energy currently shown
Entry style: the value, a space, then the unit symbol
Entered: 18 kWh
